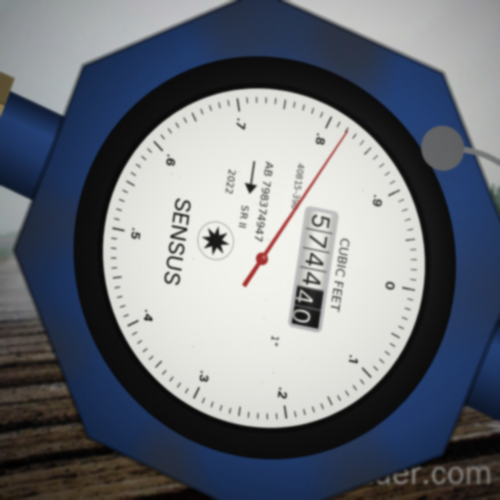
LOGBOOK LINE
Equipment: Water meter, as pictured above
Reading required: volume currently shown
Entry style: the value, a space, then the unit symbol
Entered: 574439.82 ft³
